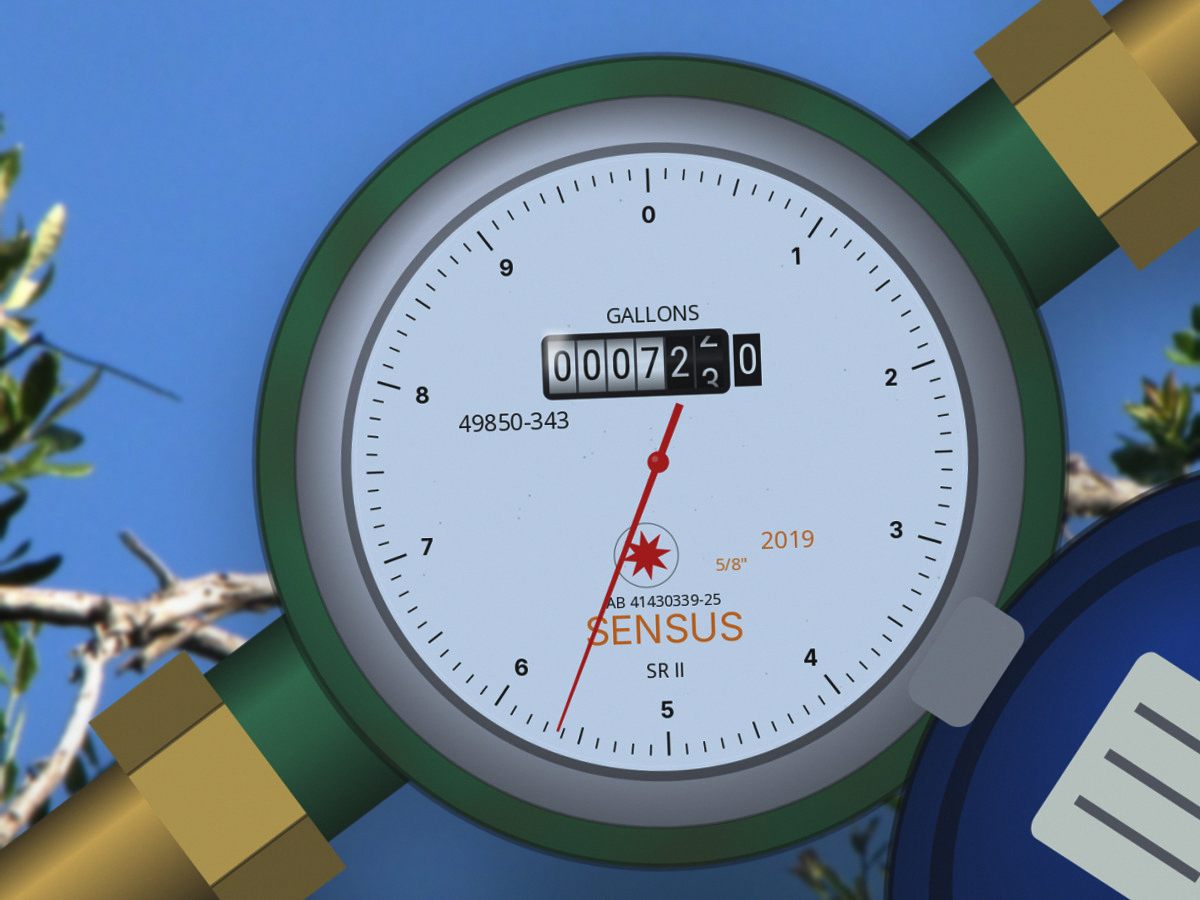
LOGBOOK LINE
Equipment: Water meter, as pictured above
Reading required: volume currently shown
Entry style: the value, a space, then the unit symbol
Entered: 7225.6 gal
